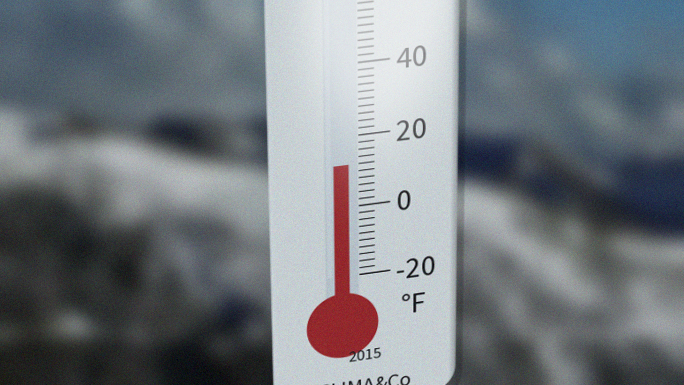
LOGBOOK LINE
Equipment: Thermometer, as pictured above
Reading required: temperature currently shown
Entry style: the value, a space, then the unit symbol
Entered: 12 °F
